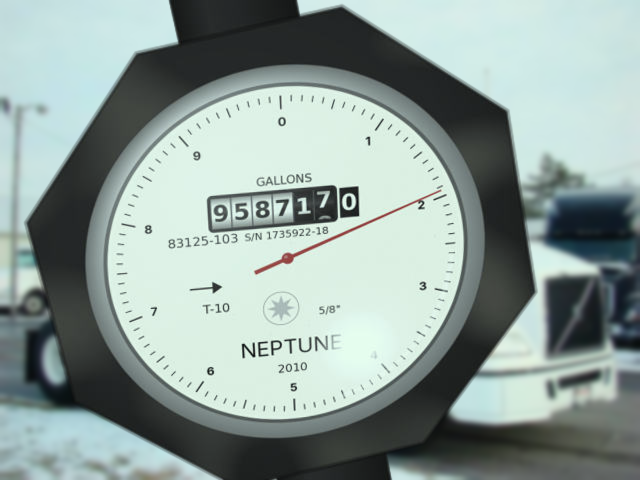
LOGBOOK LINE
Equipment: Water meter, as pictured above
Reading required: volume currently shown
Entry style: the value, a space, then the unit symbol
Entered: 9587171.9 gal
